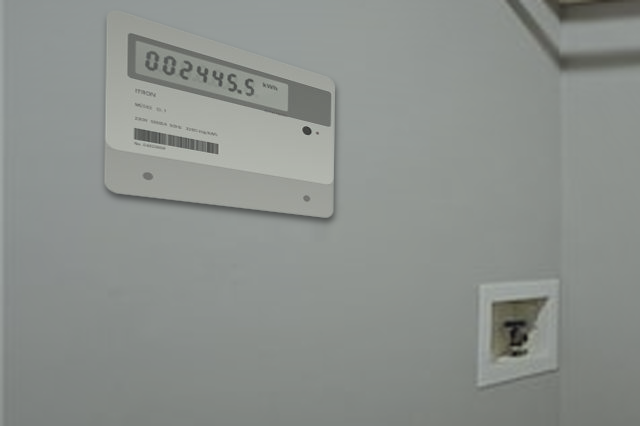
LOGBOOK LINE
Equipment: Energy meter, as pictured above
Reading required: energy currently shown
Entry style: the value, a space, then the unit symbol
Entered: 2445.5 kWh
